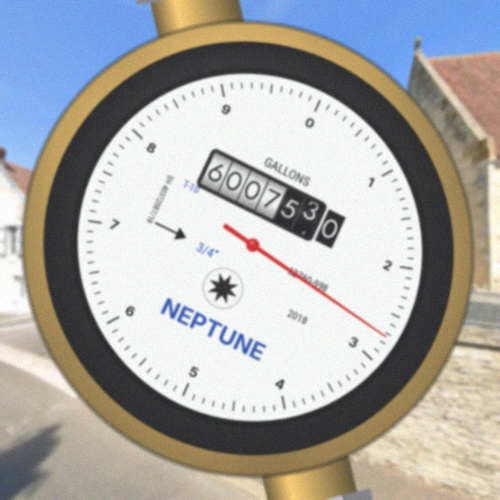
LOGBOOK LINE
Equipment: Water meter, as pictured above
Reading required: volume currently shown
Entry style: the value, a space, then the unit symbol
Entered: 6007532.7 gal
